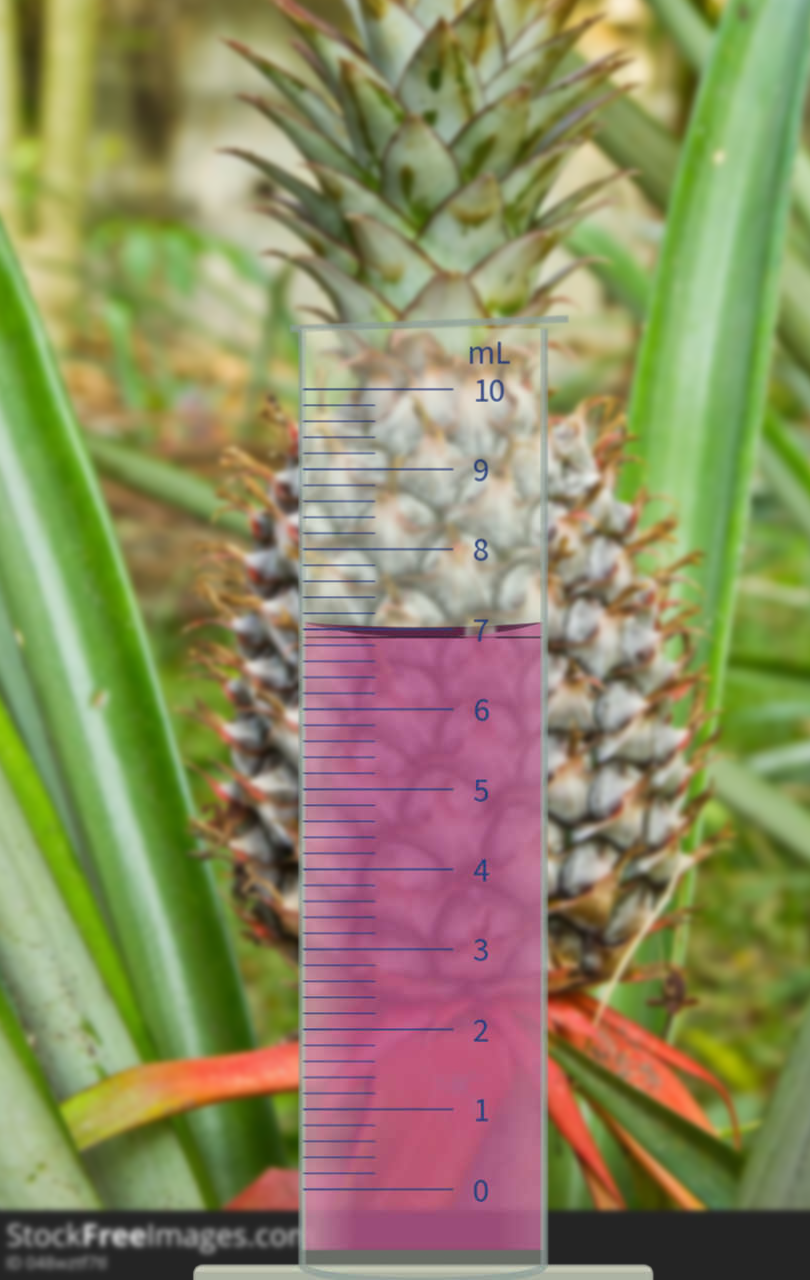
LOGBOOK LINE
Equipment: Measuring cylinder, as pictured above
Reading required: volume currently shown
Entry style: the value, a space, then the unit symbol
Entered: 6.9 mL
